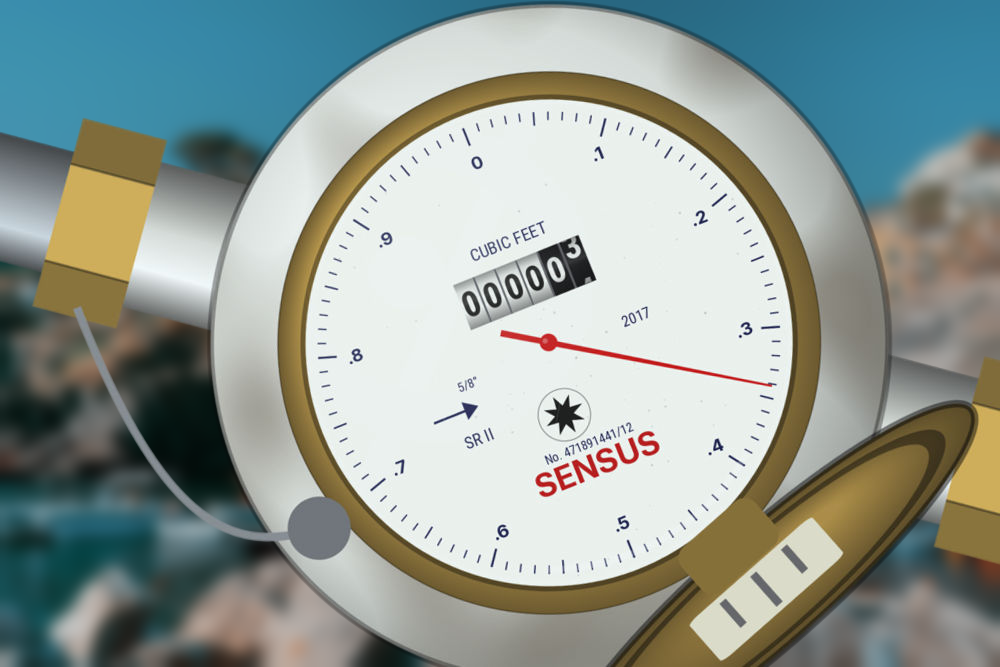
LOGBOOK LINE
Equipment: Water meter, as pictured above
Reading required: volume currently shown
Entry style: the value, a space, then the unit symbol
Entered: 3.34 ft³
